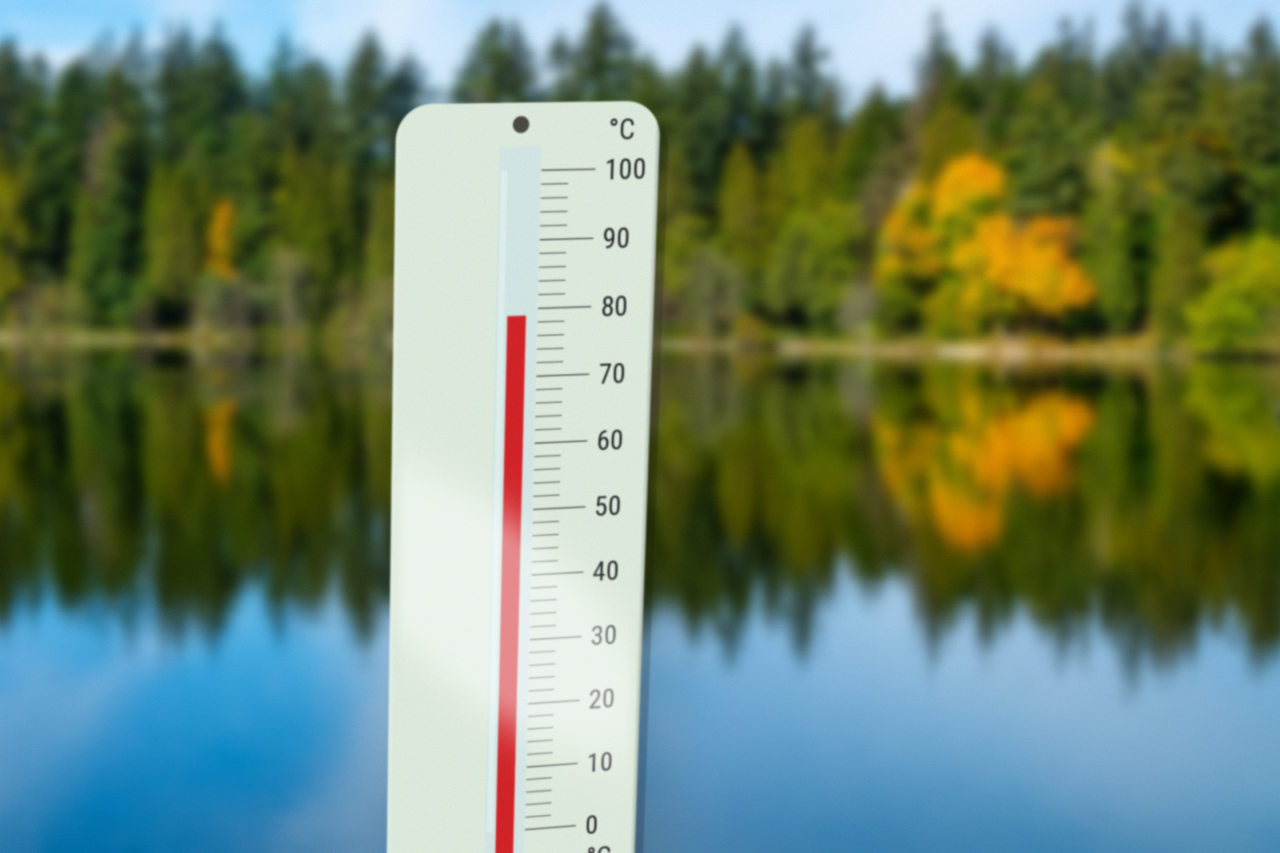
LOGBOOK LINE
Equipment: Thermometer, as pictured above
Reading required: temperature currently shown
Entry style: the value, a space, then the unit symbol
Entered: 79 °C
